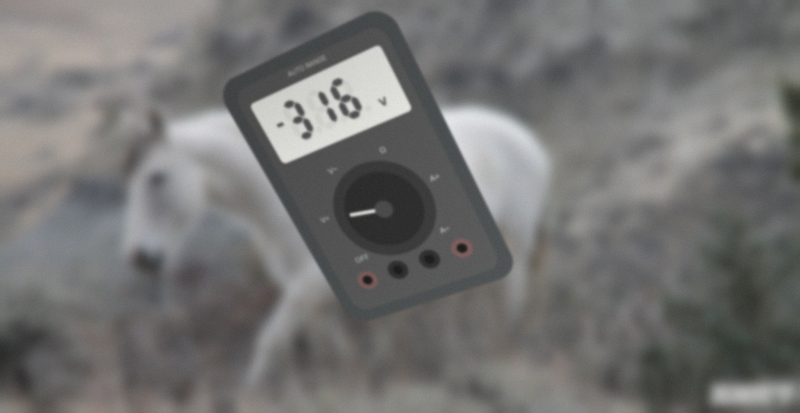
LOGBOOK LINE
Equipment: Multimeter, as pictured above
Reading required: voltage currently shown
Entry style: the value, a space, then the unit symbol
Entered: -316 V
